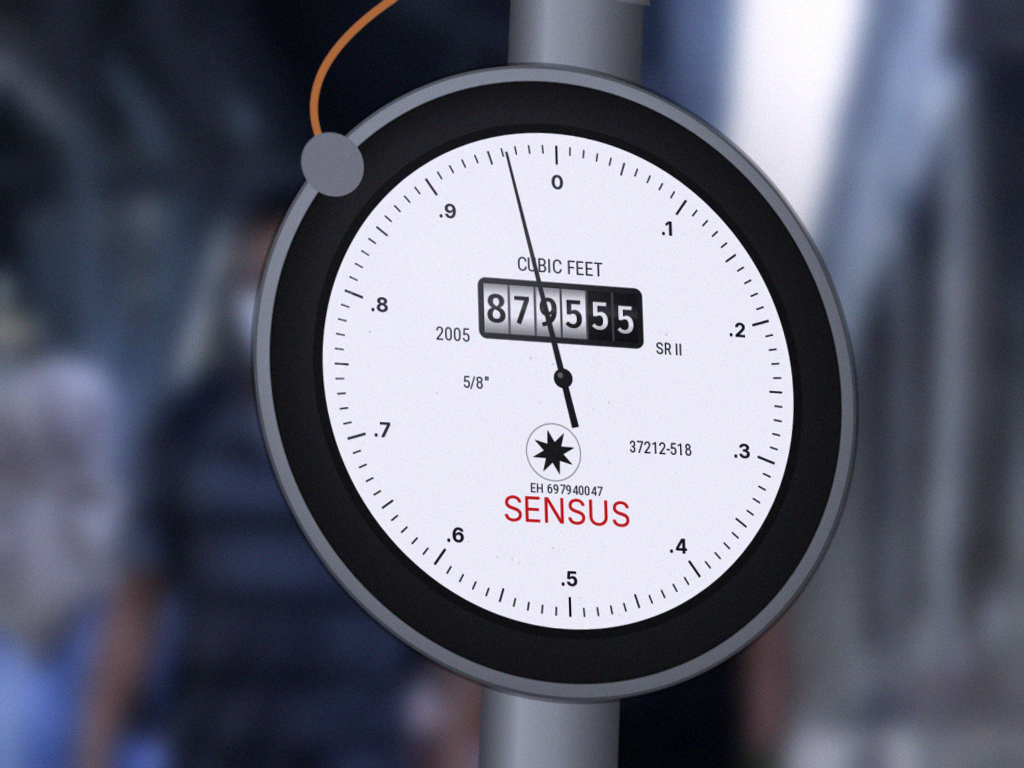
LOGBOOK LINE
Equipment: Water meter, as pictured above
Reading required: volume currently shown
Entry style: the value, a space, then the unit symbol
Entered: 879554.96 ft³
